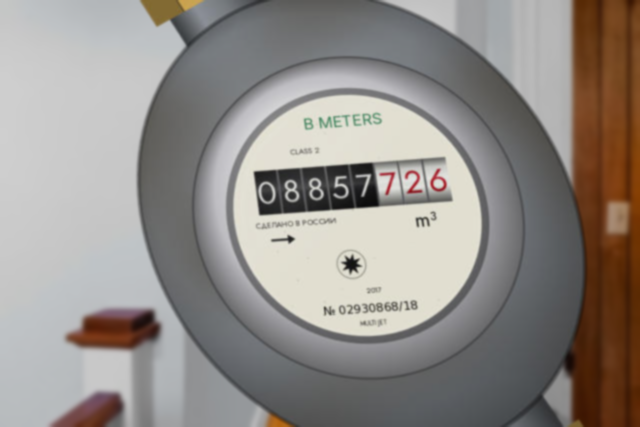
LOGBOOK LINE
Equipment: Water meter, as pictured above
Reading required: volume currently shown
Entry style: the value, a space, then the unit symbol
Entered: 8857.726 m³
